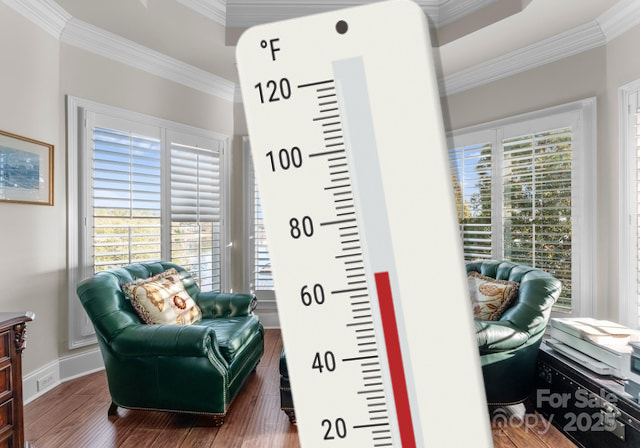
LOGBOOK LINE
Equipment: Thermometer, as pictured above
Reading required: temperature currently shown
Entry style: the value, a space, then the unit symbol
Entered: 64 °F
